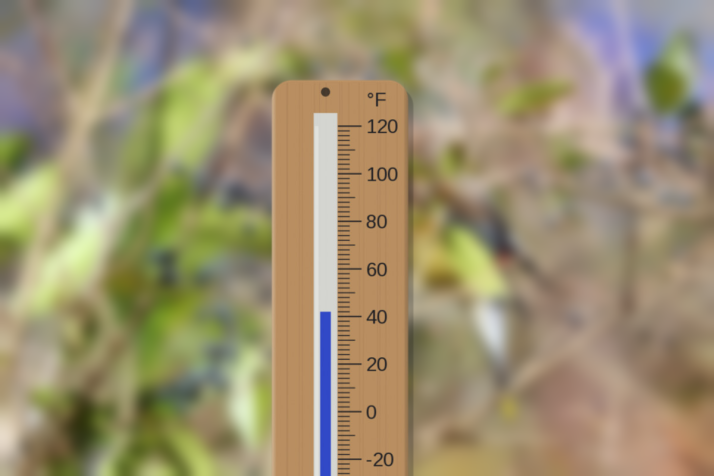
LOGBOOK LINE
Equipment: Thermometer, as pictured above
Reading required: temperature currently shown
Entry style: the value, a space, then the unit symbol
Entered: 42 °F
